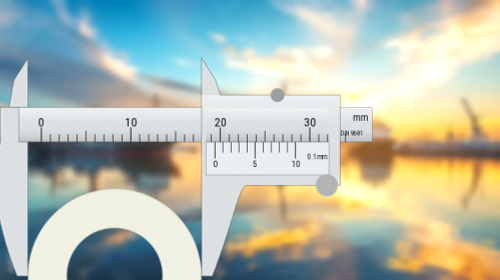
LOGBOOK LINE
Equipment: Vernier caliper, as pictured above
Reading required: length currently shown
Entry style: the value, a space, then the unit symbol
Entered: 19.4 mm
